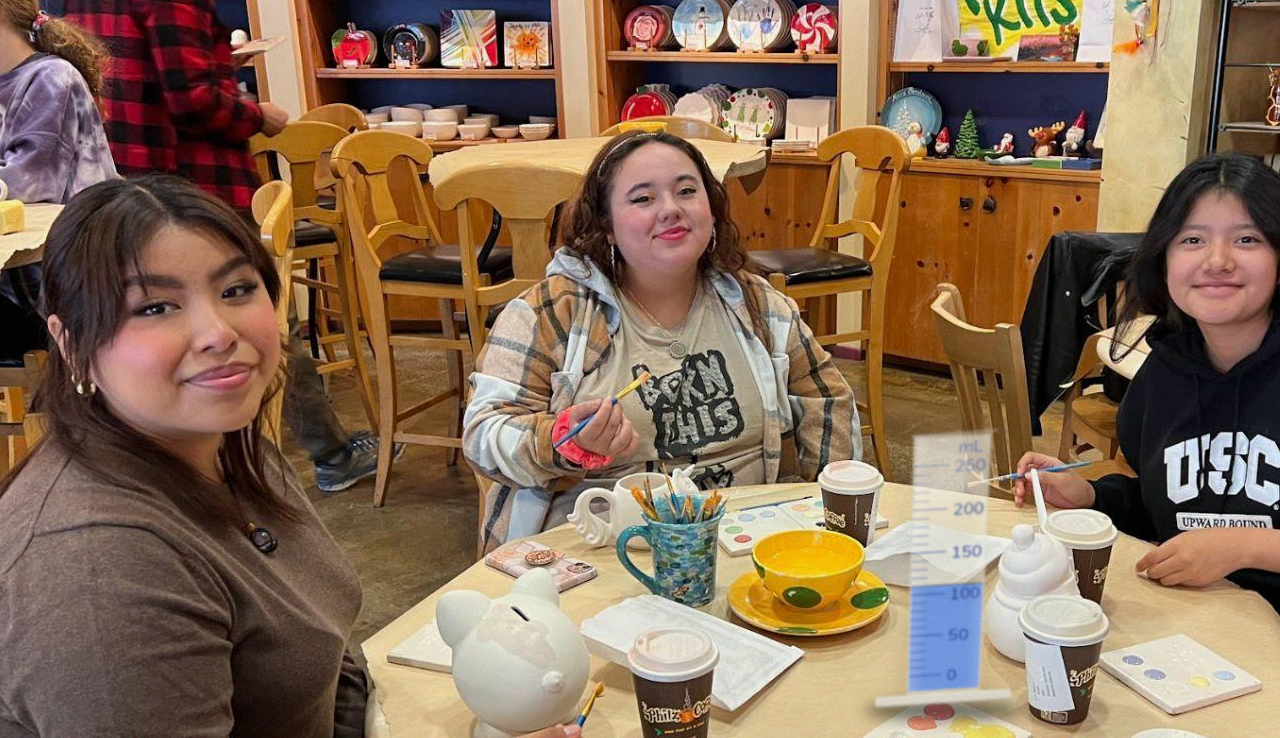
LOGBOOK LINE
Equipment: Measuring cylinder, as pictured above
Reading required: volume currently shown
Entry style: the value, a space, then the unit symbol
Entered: 110 mL
